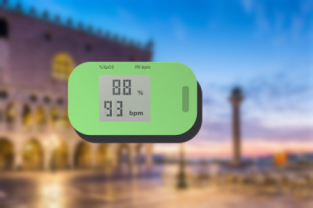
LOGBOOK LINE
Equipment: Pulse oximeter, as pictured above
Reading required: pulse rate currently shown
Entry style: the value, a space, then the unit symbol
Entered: 93 bpm
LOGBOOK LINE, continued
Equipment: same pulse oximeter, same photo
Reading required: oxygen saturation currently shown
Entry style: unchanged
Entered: 88 %
